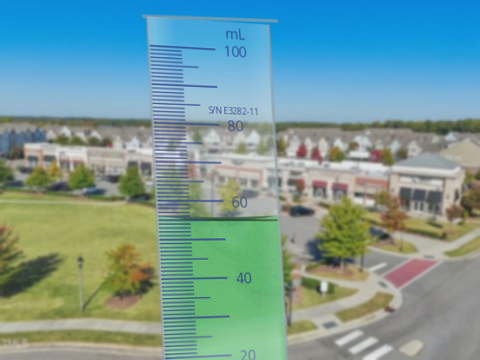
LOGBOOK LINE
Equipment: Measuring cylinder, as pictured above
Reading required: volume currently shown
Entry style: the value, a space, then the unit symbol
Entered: 55 mL
